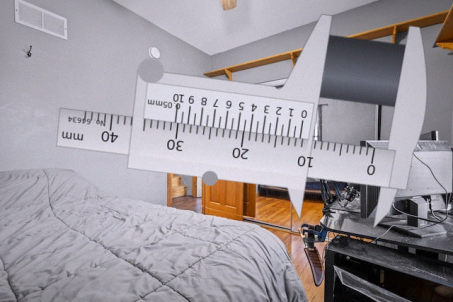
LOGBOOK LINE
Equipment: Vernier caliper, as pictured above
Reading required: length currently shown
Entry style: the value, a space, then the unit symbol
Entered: 11.4 mm
